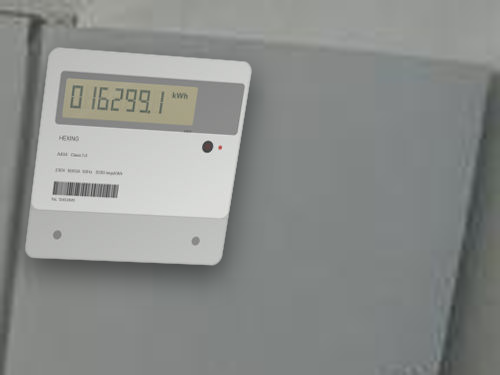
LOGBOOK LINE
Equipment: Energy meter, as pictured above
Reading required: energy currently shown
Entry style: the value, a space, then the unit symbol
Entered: 16299.1 kWh
